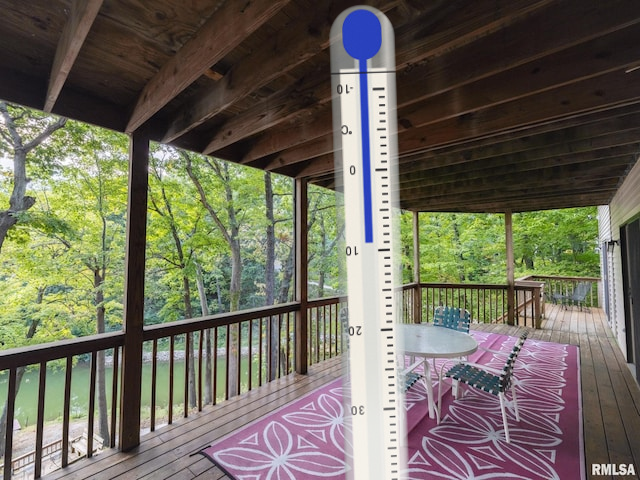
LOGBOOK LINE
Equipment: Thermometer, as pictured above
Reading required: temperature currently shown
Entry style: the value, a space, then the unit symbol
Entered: 9 °C
